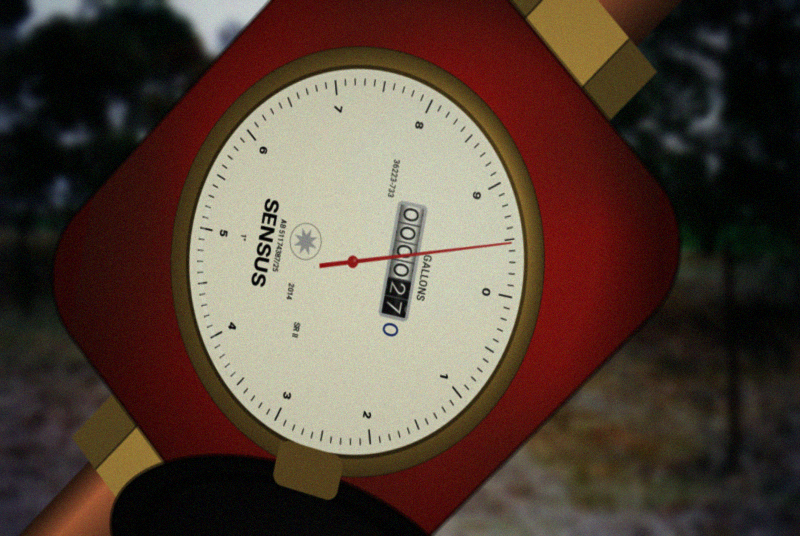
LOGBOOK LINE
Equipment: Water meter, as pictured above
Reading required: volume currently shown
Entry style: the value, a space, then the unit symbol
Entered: 269.5 gal
